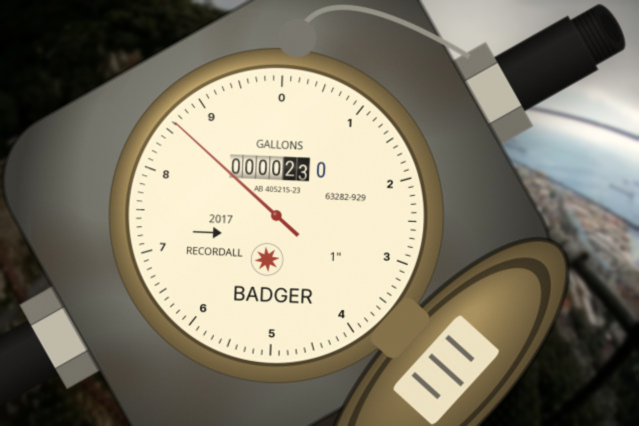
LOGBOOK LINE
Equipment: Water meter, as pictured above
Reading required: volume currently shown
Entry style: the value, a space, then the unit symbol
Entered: 228.6 gal
